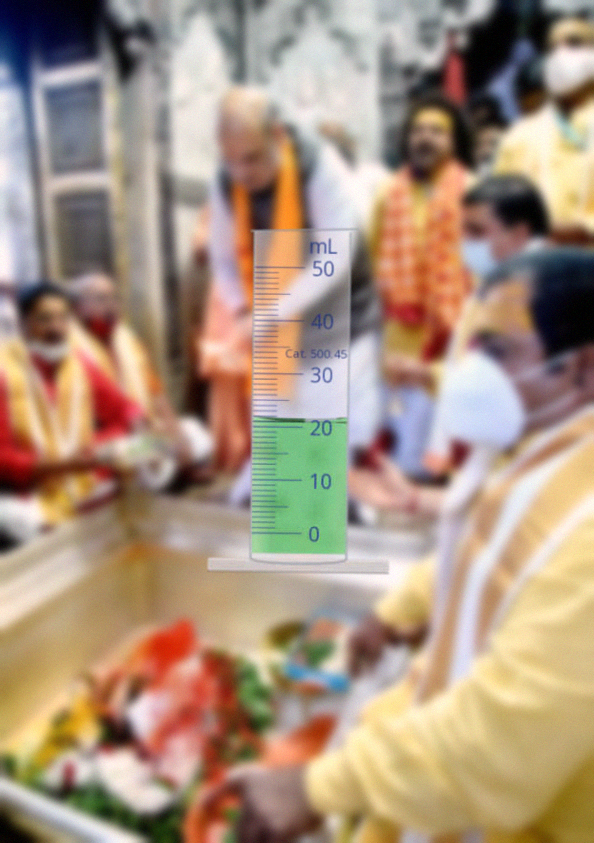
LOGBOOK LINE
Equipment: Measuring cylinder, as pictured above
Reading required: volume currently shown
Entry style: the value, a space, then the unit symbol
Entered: 21 mL
